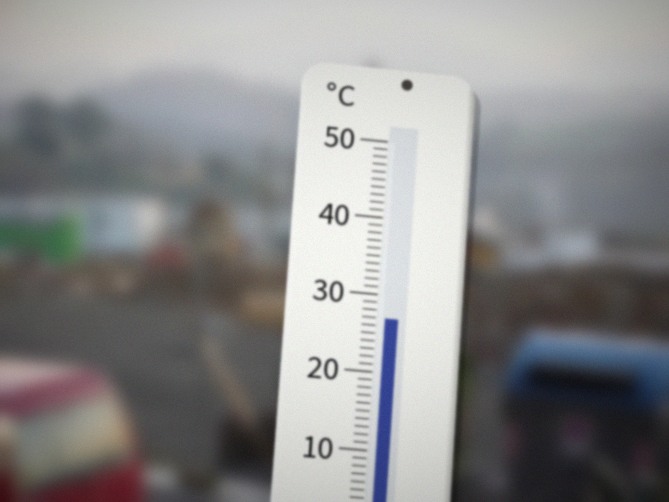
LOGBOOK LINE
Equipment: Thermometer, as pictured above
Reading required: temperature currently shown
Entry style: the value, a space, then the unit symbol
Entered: 27 °C
